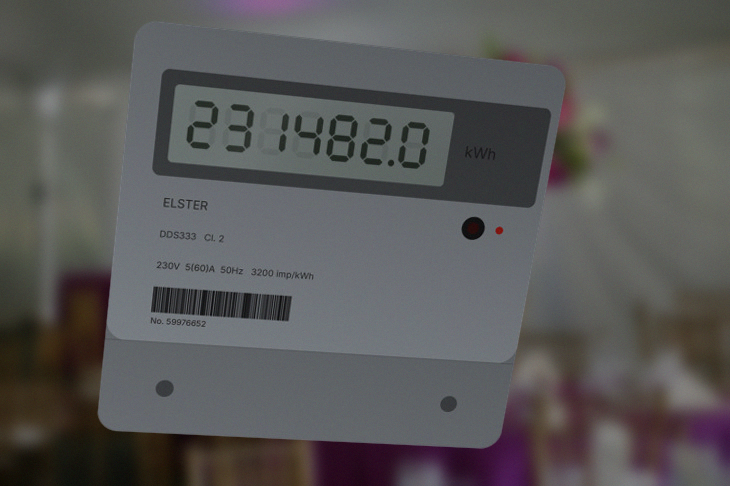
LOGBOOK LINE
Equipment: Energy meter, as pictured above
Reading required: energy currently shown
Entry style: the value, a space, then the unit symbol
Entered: 231482.0 kWh
